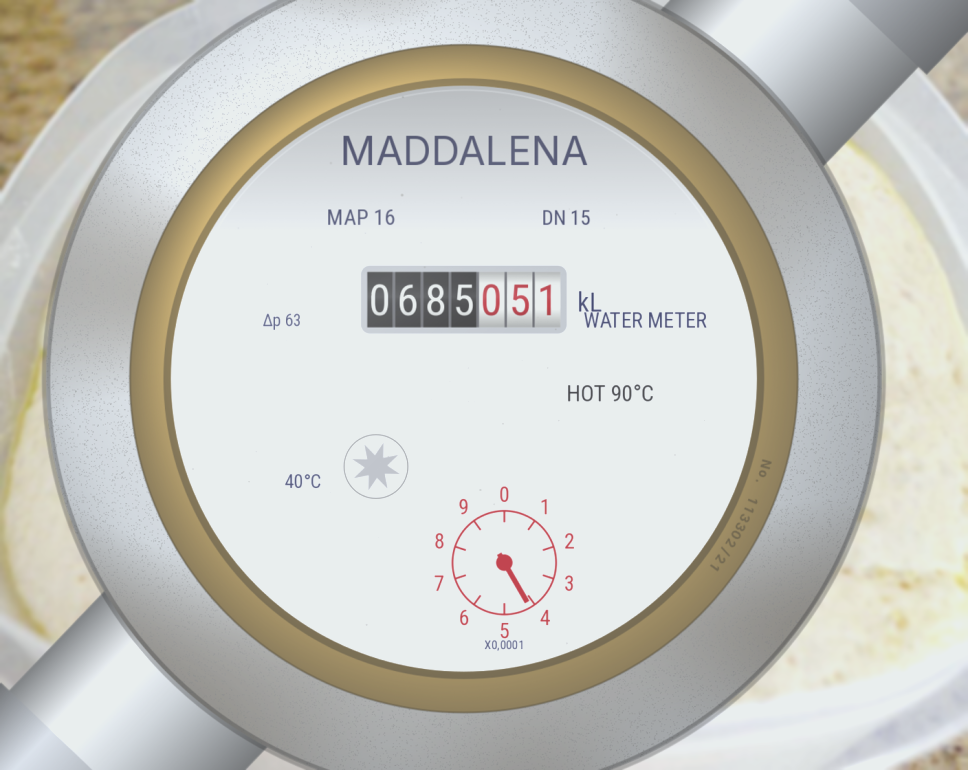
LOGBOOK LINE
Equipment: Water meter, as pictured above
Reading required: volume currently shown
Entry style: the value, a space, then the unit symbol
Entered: 685.0514 kL
